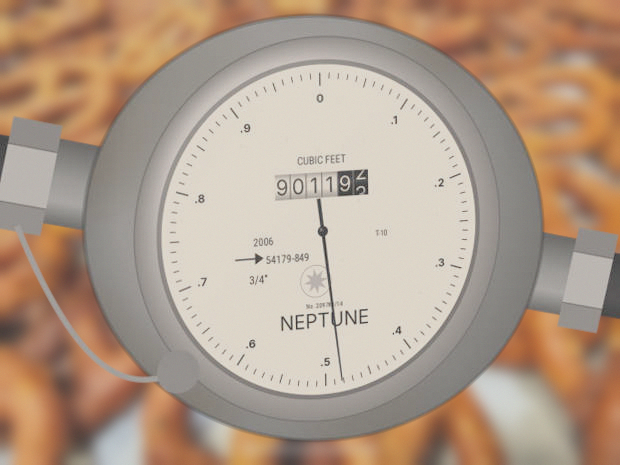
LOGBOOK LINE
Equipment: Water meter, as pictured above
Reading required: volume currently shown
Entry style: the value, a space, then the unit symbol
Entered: 901192.48 ft³
